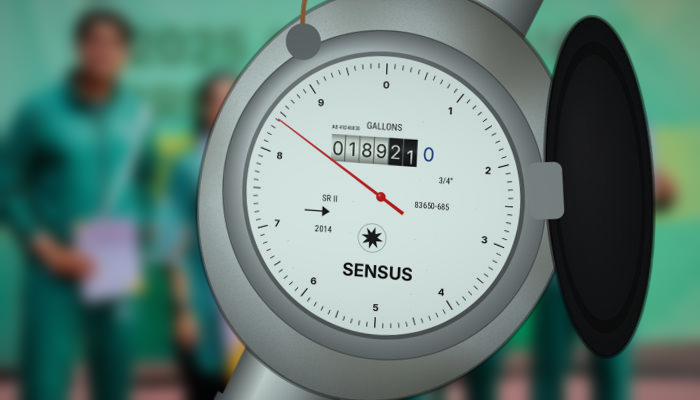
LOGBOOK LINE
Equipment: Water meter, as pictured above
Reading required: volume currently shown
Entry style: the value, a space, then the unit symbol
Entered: 189208.4 gal
